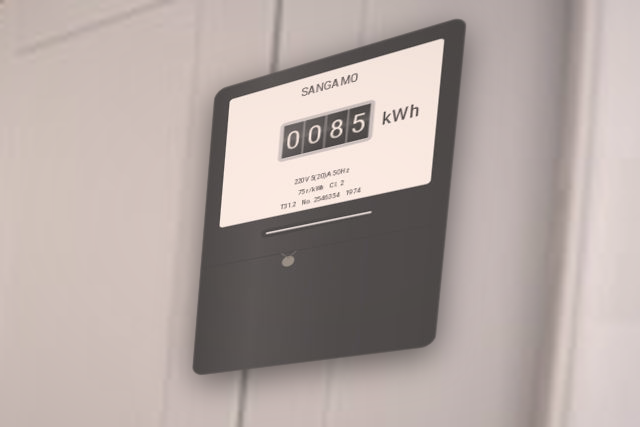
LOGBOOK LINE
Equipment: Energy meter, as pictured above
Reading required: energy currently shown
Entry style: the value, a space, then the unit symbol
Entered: 85 kWh
